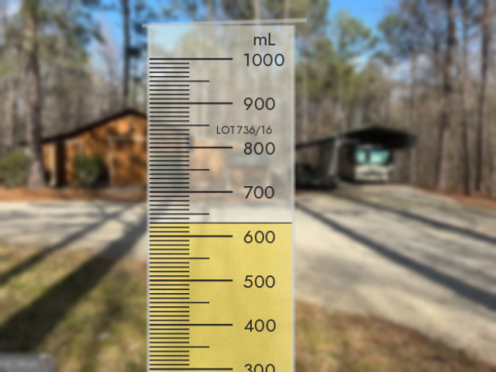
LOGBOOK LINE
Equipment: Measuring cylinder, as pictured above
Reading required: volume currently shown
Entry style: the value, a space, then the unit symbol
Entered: 630 mL
